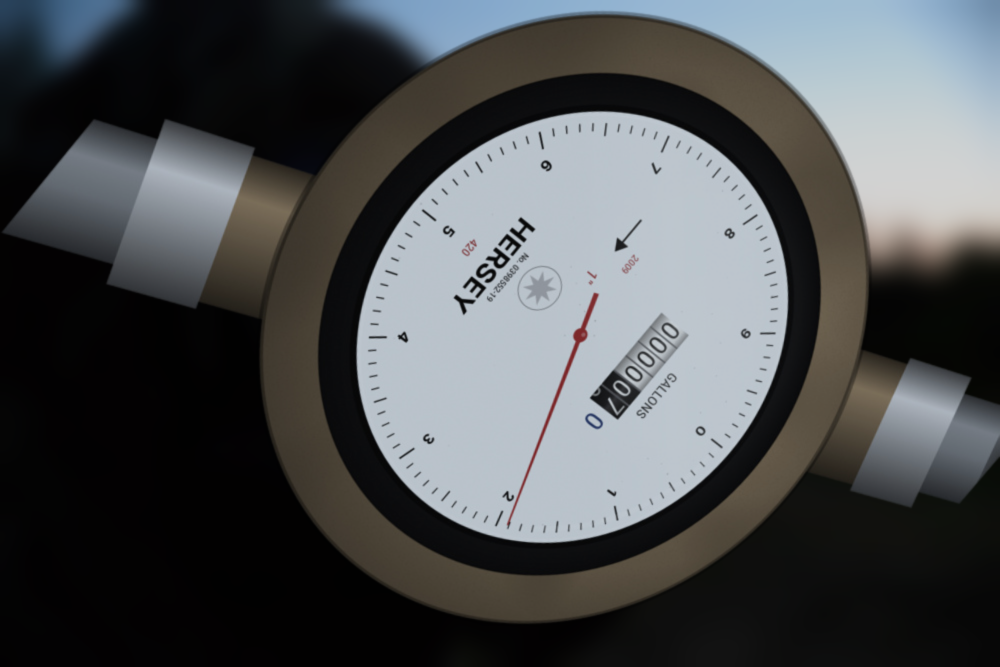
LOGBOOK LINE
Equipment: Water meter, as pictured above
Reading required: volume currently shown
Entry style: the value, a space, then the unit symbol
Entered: 71.9 gal
